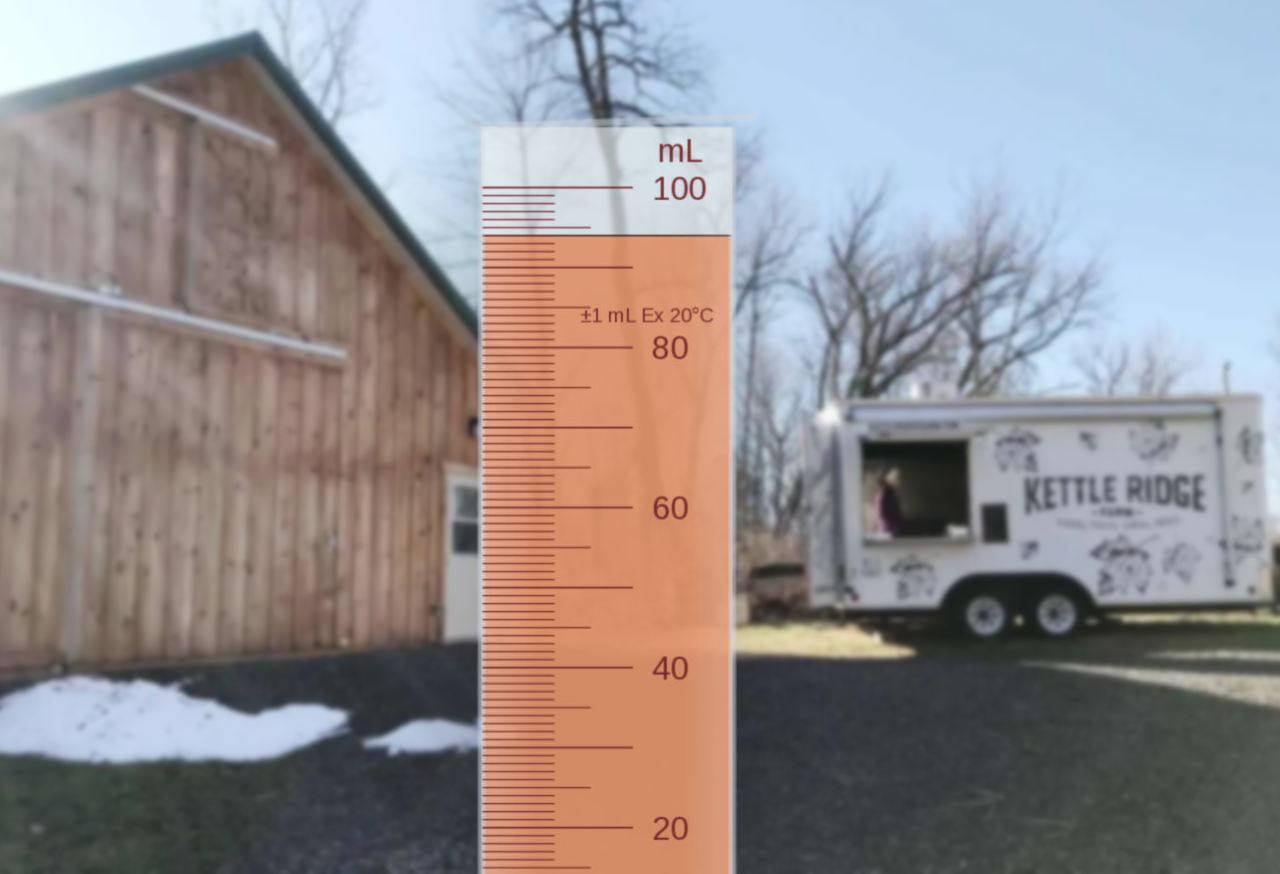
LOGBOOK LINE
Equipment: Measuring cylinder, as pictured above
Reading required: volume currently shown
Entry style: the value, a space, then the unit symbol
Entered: 94 mL
